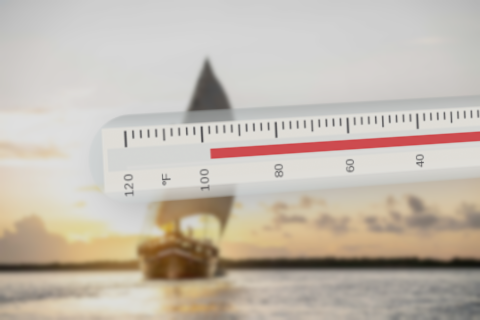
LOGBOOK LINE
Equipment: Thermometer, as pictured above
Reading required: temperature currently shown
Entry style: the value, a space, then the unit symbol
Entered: 98 °F
